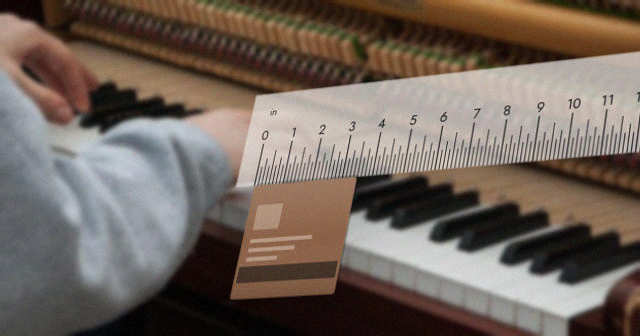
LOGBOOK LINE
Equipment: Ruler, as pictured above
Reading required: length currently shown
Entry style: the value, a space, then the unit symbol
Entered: 3.5 in
